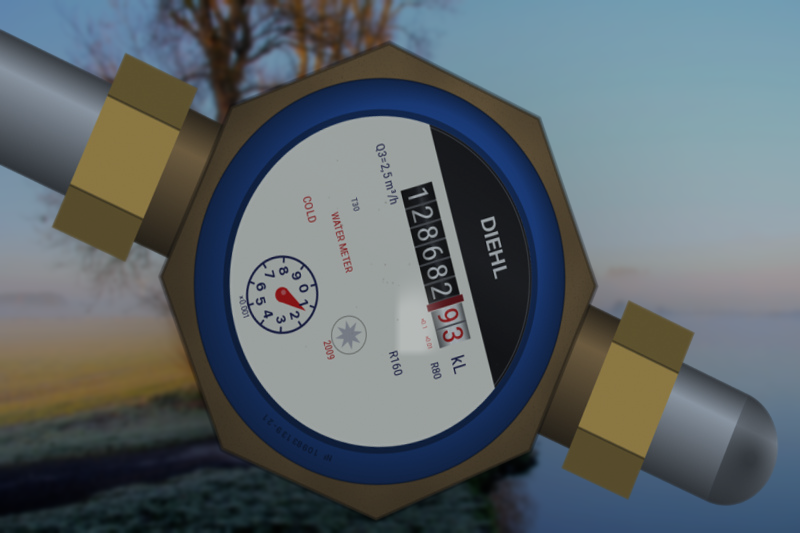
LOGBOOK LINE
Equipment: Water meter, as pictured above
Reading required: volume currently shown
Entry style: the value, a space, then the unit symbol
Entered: 128682.931 kL
